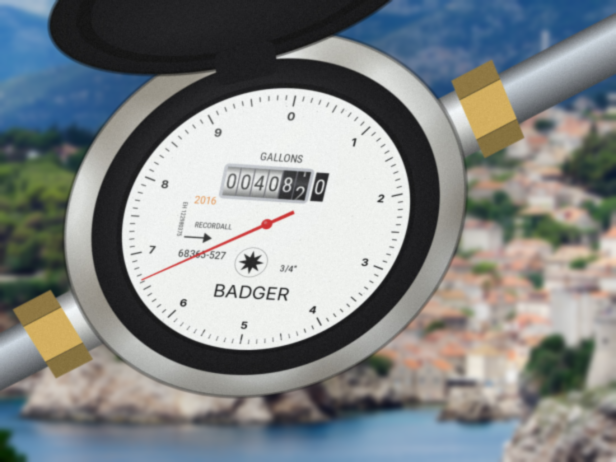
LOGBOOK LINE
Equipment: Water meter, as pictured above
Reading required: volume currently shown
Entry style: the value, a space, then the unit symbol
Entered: 40816.6 gal
